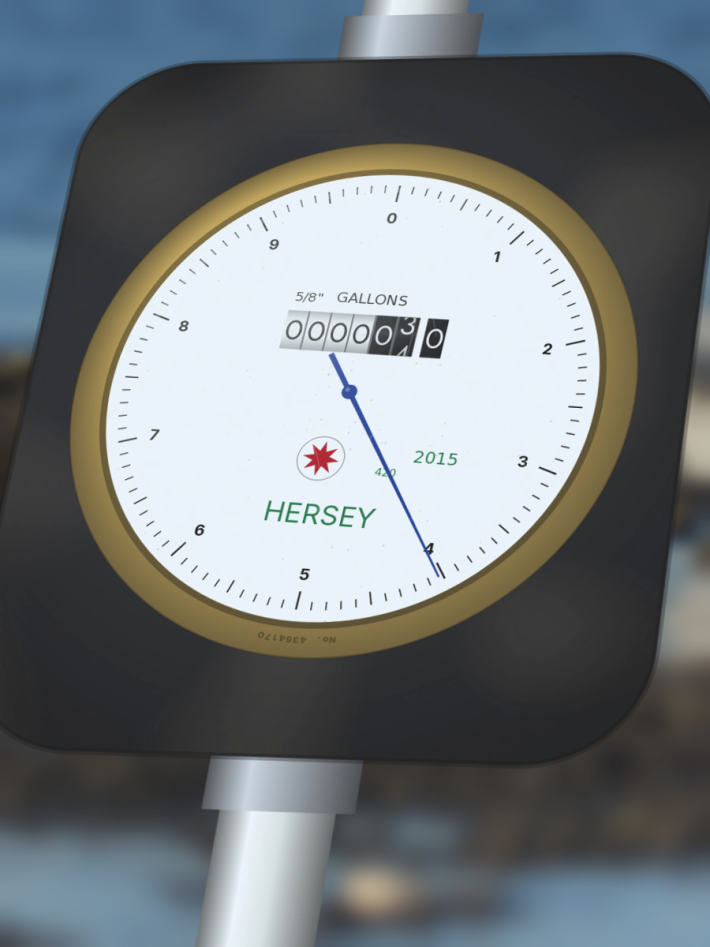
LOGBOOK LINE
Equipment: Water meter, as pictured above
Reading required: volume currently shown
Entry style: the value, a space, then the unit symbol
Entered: 34.0 gal
